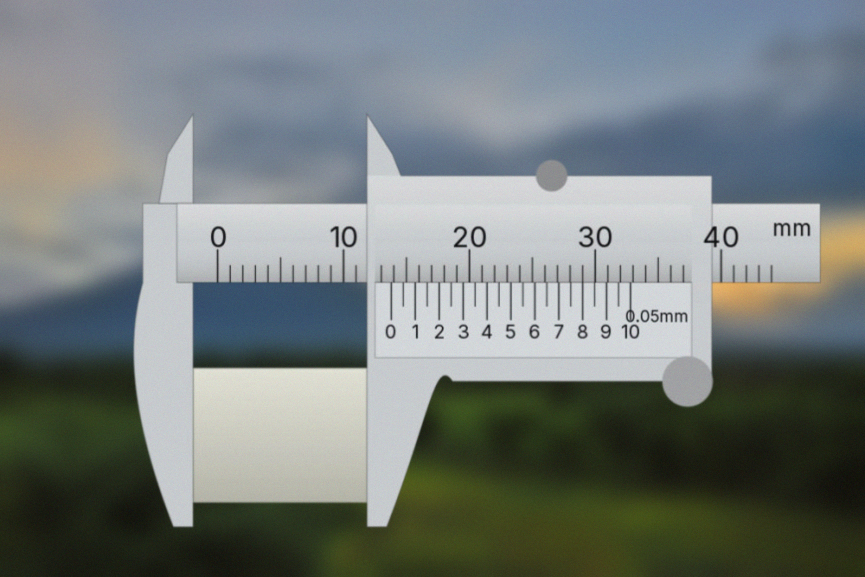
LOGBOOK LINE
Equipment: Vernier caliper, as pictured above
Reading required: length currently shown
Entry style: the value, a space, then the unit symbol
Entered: 13.8 mm
